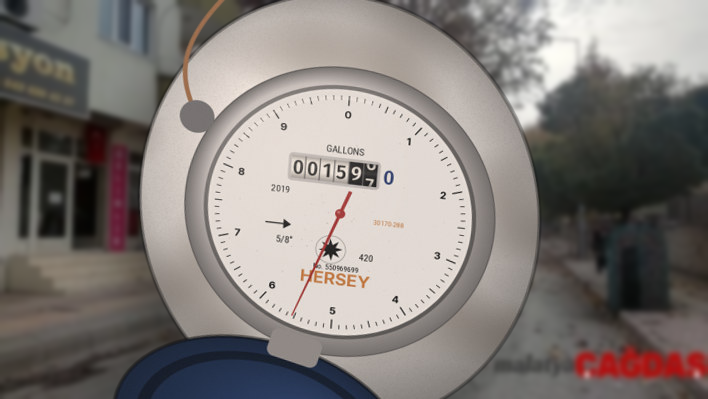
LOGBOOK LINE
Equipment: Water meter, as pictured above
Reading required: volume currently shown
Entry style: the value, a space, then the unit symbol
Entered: 15965.5 gal
